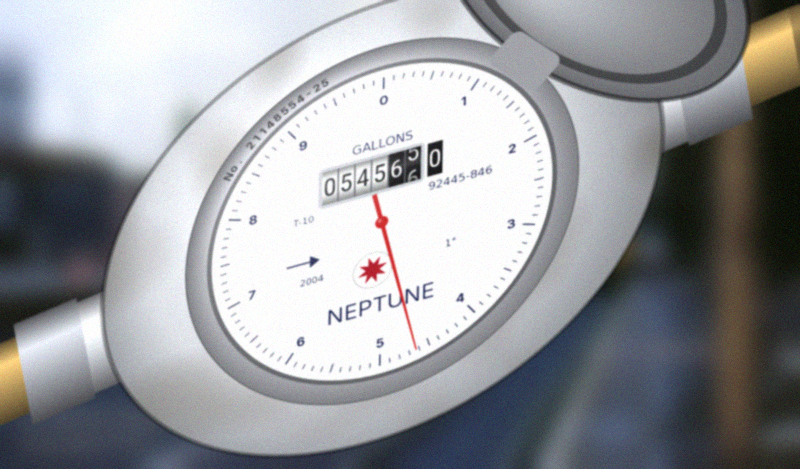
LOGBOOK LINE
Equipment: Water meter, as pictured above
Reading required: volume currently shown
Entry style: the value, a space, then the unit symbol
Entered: 545654.6 gal
